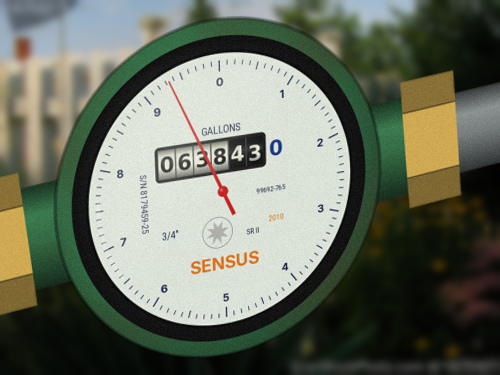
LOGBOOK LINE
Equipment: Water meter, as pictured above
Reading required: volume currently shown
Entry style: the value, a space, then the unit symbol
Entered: 638429.3 gal
